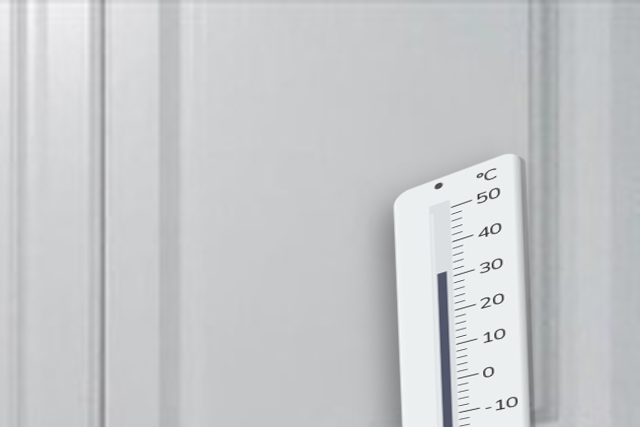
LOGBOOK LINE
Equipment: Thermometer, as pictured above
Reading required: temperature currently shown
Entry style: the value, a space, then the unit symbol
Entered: 32 °C
